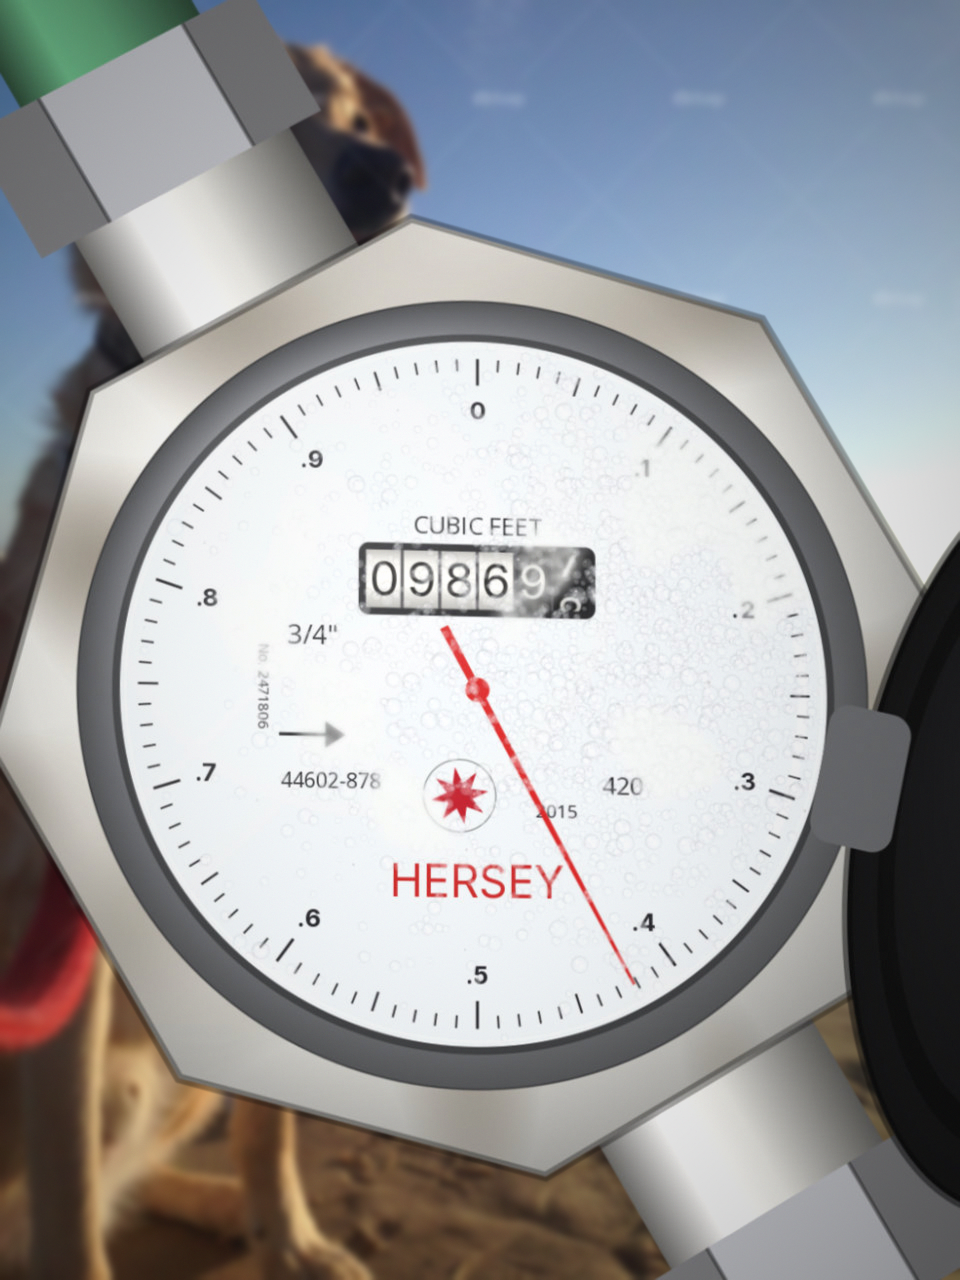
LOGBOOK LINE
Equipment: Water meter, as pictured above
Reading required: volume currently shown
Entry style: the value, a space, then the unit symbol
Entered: 98697.42 ft³
